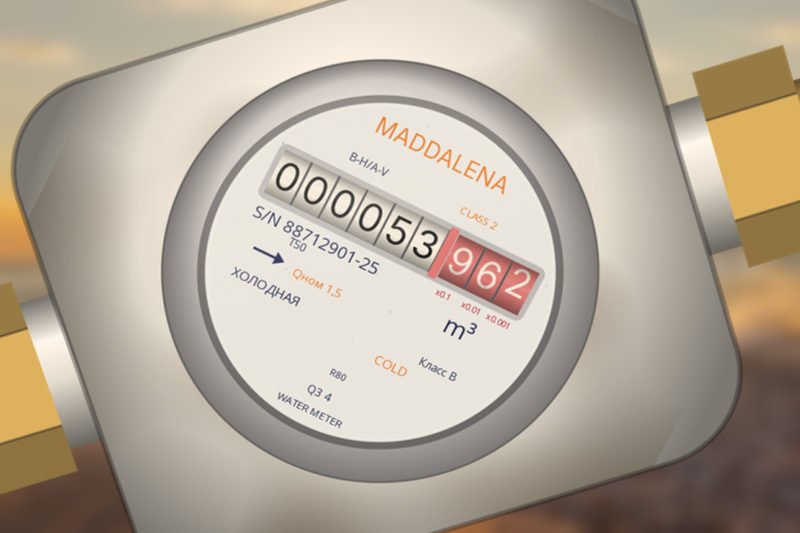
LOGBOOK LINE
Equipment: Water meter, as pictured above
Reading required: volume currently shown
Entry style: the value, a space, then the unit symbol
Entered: 53.962 m³
